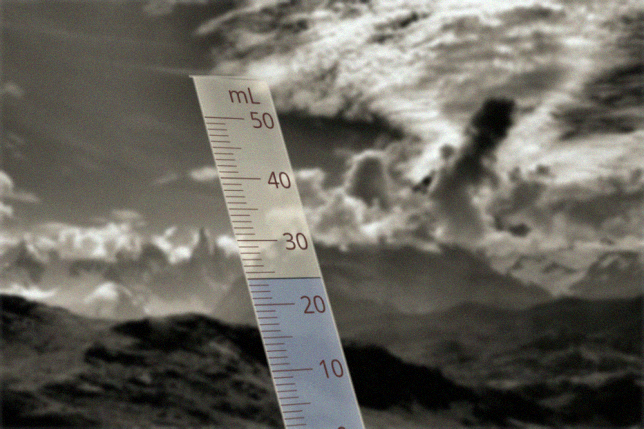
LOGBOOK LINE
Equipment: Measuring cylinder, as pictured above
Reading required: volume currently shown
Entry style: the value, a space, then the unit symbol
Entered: 24 mL
